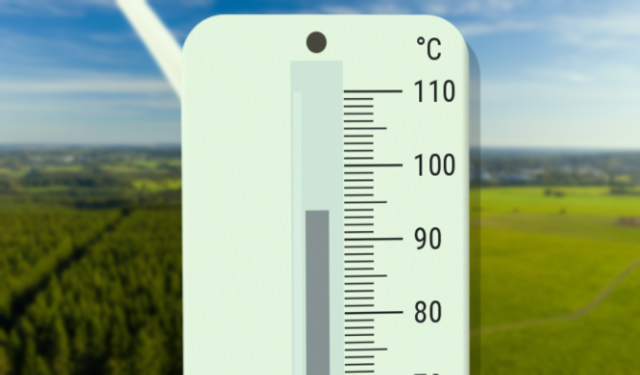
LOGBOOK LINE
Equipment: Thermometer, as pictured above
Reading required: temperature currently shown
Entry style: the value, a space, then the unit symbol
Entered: 94 °C
